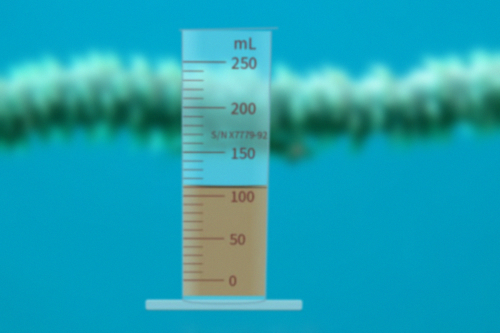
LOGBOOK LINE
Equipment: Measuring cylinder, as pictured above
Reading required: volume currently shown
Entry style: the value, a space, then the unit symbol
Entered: 110 mL
